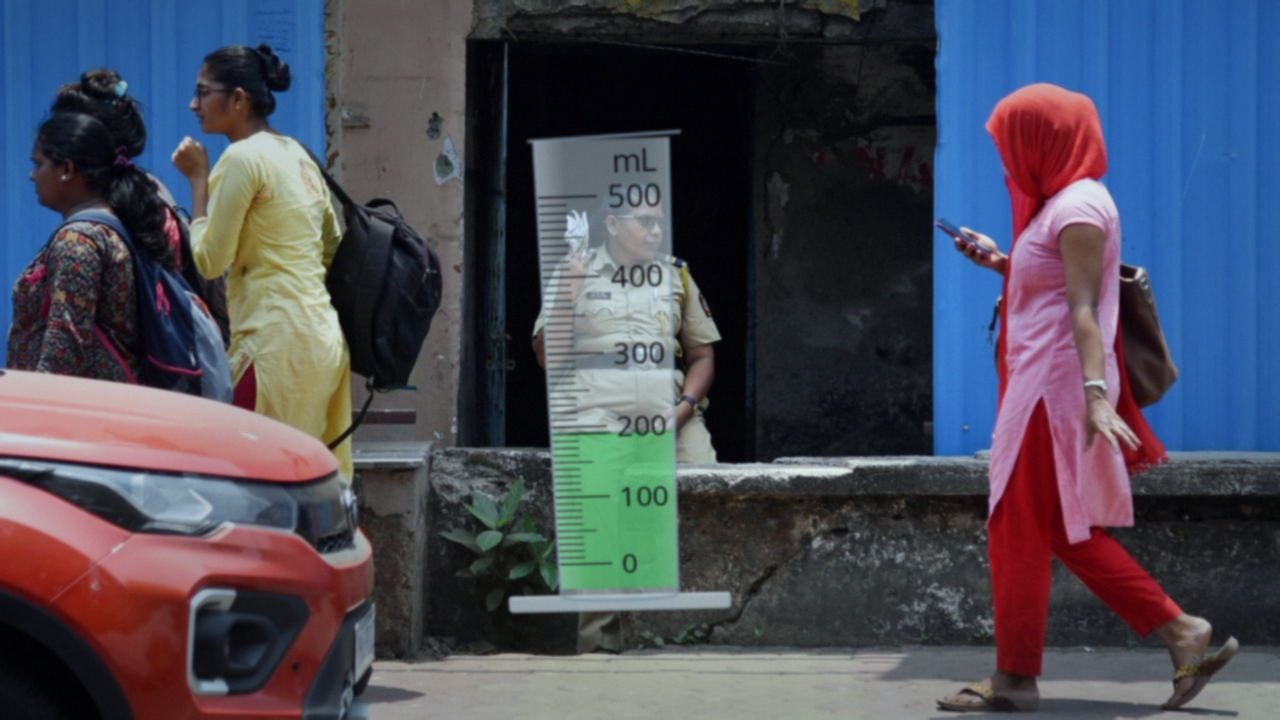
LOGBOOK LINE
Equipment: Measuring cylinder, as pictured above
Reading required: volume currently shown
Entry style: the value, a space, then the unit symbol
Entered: 190 mL
